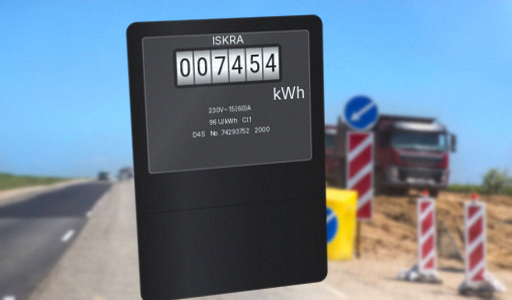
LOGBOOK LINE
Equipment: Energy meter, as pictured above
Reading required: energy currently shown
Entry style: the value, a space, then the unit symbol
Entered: 7454 kWh
